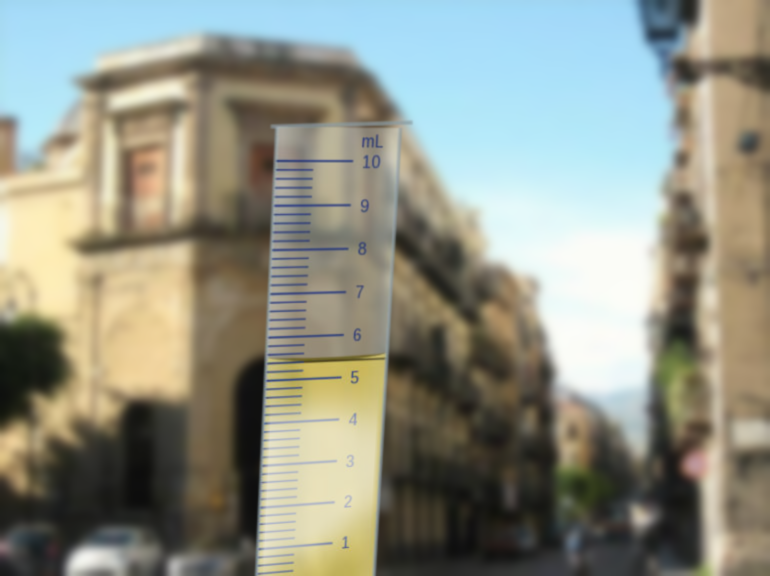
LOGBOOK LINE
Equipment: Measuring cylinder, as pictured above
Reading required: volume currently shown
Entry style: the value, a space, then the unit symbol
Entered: 5.4 mL
